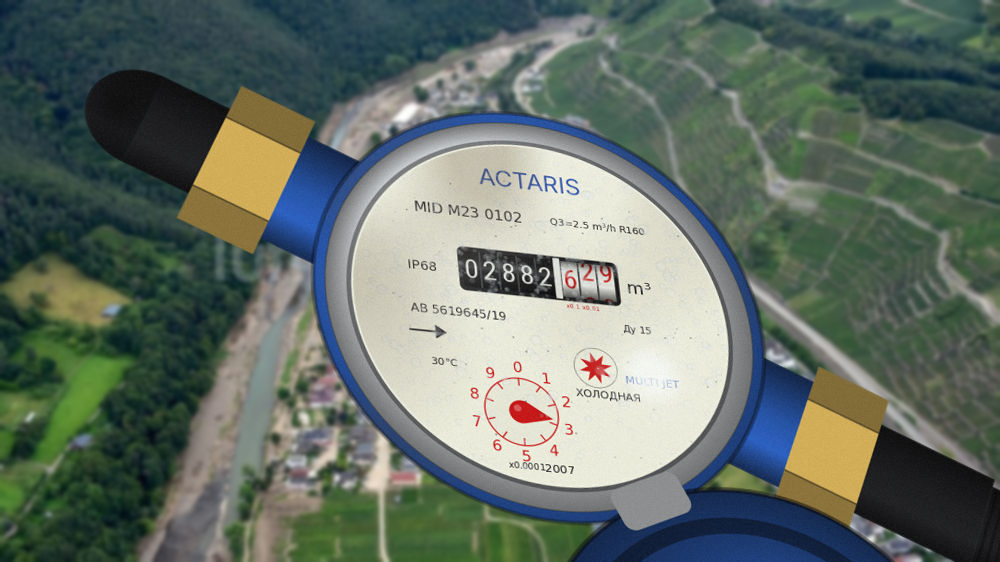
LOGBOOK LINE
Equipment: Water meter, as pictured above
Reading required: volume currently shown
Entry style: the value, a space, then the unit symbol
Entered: 2882.6292 m³
